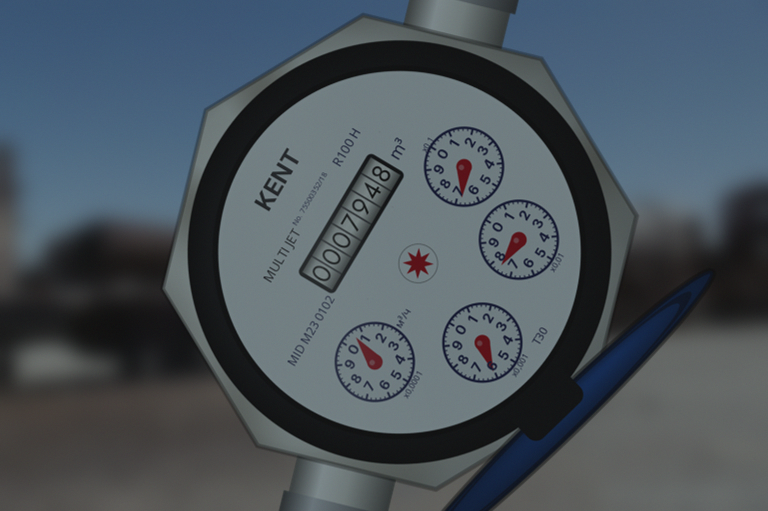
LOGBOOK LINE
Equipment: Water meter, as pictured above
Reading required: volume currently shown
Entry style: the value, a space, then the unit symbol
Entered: 7948.6760 m³
